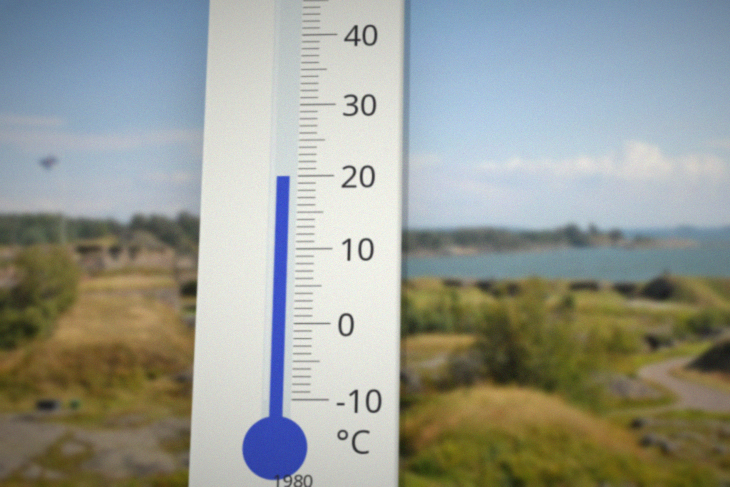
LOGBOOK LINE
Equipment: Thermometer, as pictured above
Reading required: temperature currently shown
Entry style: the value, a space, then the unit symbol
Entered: 20 °C
